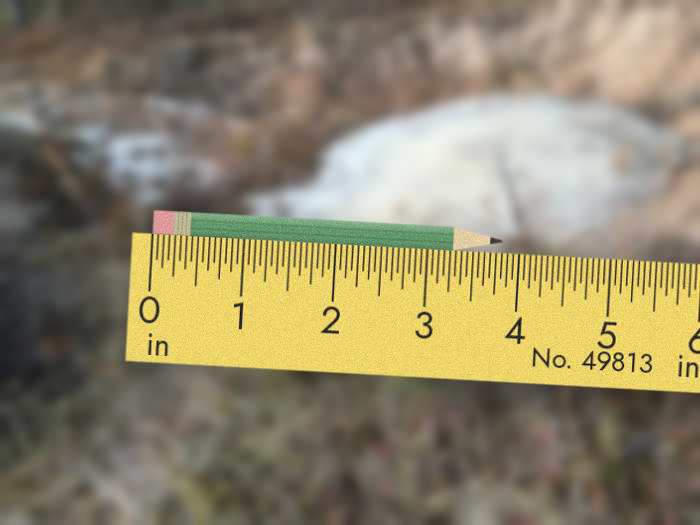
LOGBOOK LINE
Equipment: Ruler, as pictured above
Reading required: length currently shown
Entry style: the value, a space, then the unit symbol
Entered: 3.8125 in
